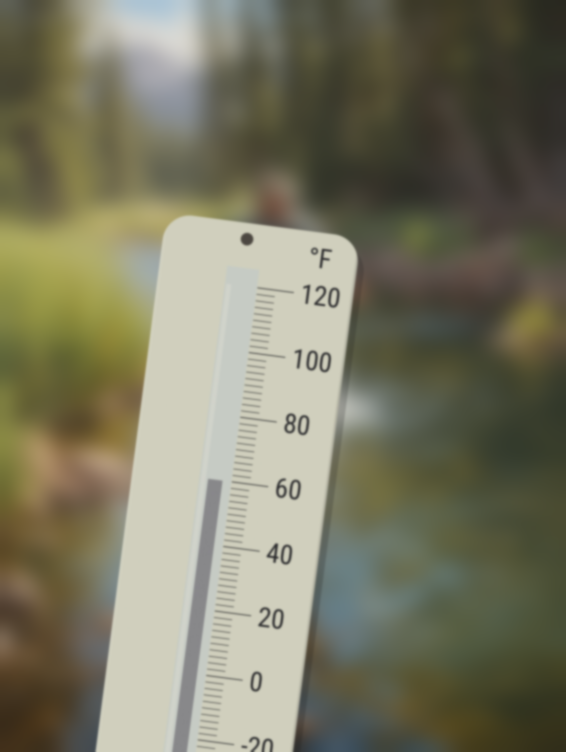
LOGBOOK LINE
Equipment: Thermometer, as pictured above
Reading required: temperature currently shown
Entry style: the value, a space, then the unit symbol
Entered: 60 °F
